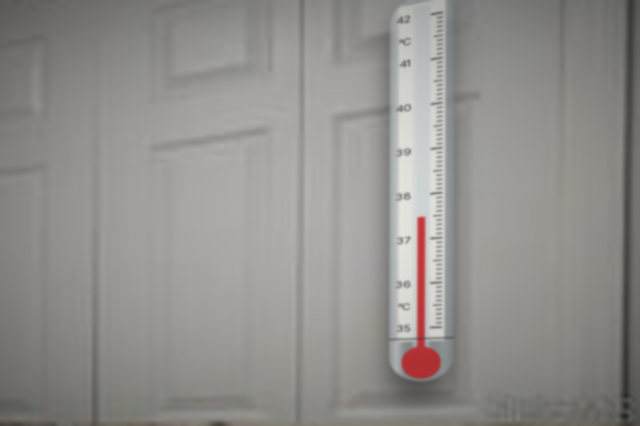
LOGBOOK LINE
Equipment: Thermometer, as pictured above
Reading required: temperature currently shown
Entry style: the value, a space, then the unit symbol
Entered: 37.5 °C
